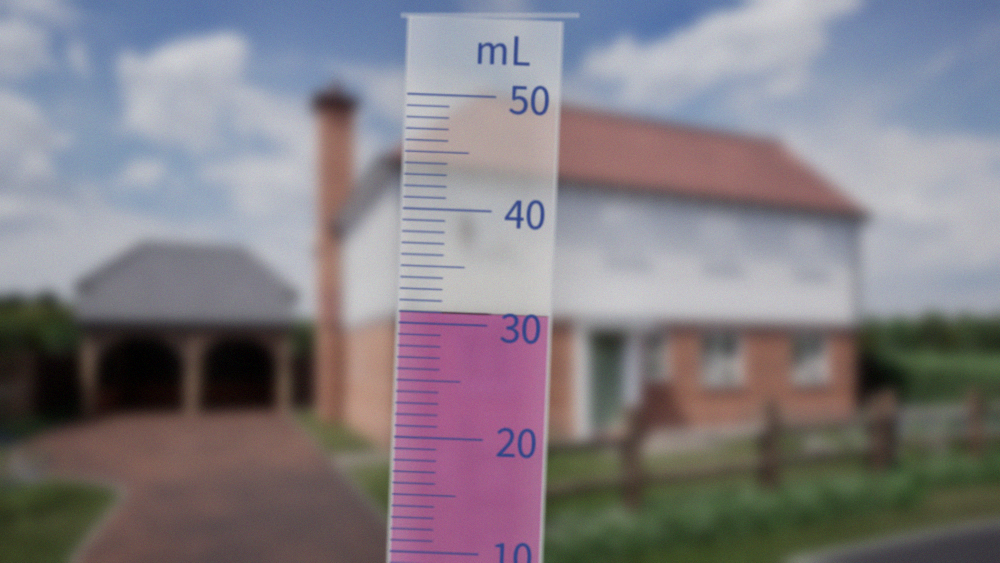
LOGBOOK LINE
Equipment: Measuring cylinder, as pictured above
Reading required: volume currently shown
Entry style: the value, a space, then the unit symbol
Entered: 31 mL
